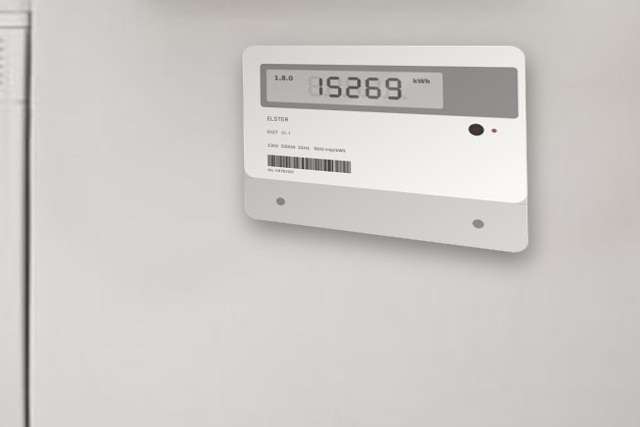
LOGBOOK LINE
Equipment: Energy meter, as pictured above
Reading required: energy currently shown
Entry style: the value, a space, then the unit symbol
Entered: 15269 kWh
